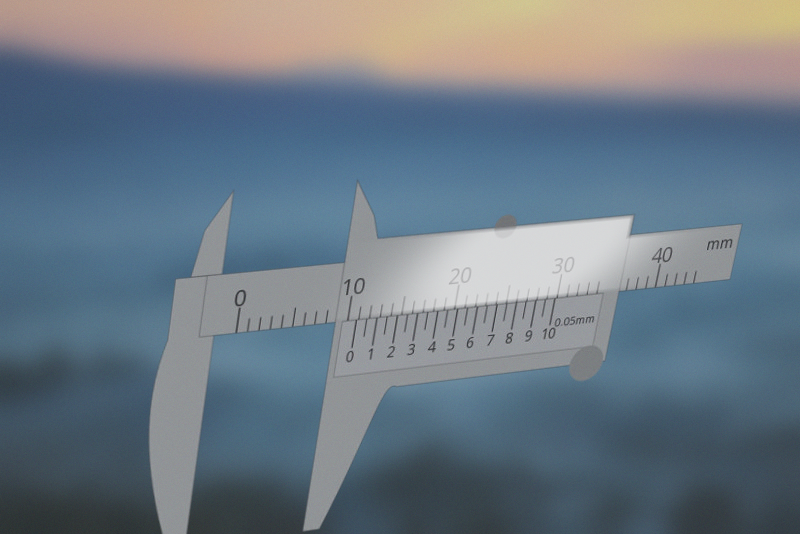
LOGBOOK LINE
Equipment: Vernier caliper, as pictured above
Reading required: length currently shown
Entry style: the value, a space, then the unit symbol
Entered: 10.8 mm
